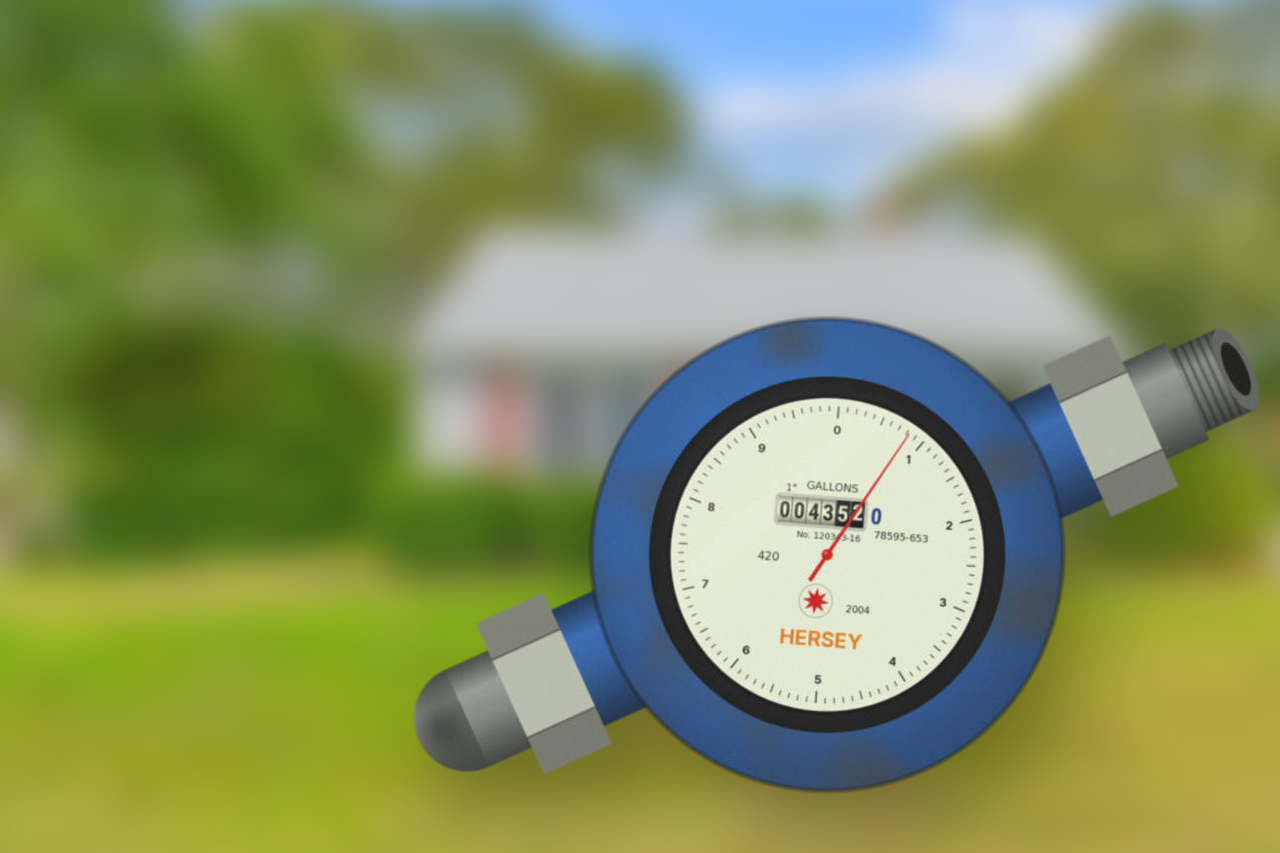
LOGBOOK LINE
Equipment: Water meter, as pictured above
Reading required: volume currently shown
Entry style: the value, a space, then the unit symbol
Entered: 43520.8 gal
